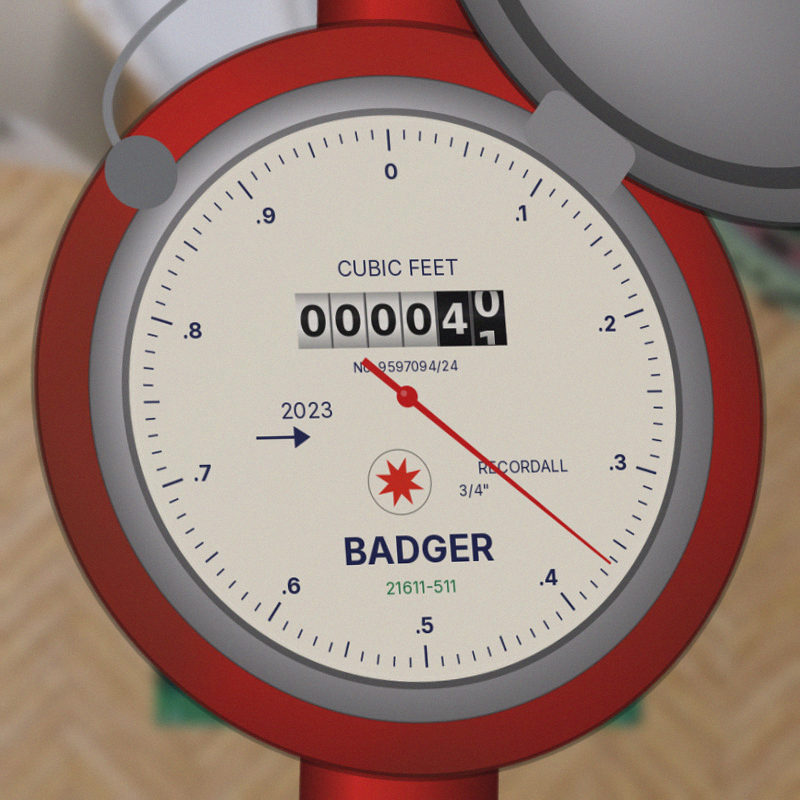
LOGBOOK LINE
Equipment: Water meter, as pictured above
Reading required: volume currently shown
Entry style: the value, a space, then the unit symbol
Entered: 40.36 ft³
